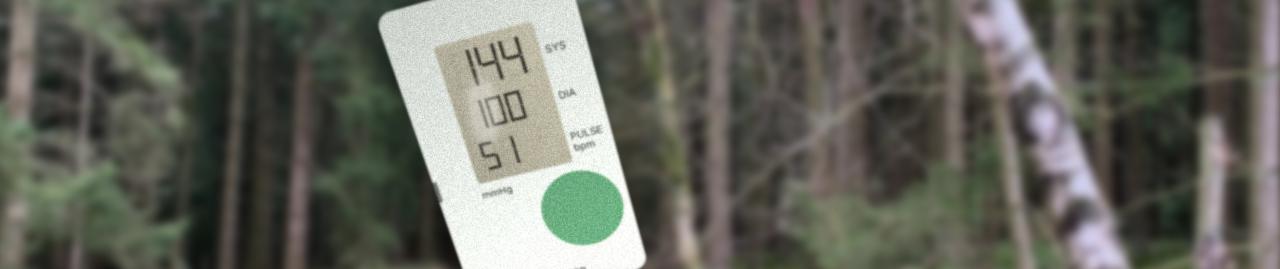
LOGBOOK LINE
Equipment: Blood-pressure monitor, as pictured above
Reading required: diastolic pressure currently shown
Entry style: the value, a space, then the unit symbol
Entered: 100 mmHg
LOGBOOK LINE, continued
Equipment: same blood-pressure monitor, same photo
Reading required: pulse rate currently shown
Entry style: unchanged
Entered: 51 bpm
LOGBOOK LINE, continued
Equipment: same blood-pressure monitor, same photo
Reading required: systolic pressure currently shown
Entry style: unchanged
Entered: 144 mmHg
